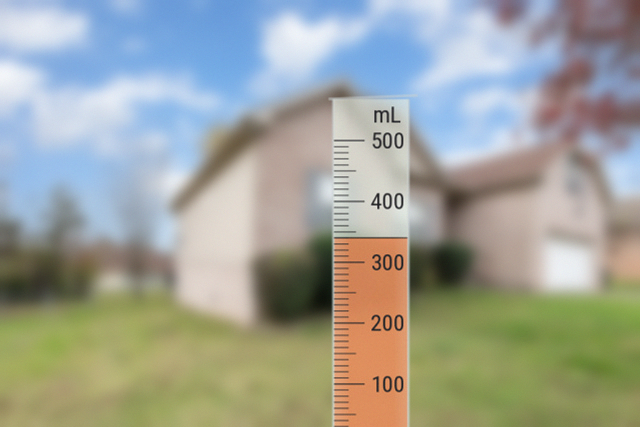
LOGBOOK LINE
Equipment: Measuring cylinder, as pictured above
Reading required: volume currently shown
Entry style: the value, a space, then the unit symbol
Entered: 340 mL
